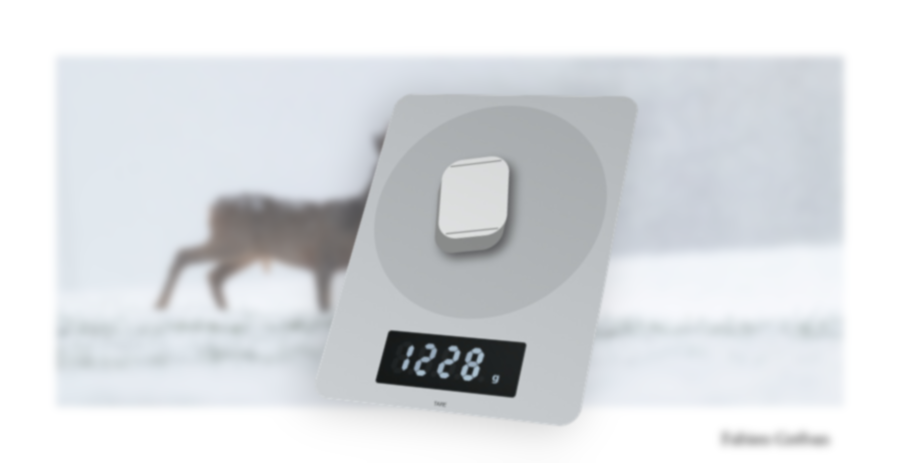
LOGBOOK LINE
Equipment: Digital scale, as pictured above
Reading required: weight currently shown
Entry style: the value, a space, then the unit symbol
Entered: 1228 g
